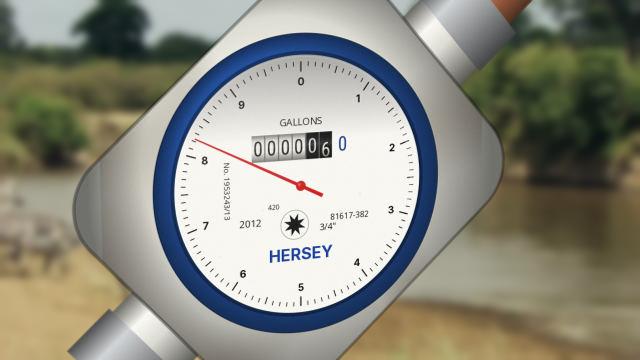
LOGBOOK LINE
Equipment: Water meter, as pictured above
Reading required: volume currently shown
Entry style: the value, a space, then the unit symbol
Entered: 58.2 gal
